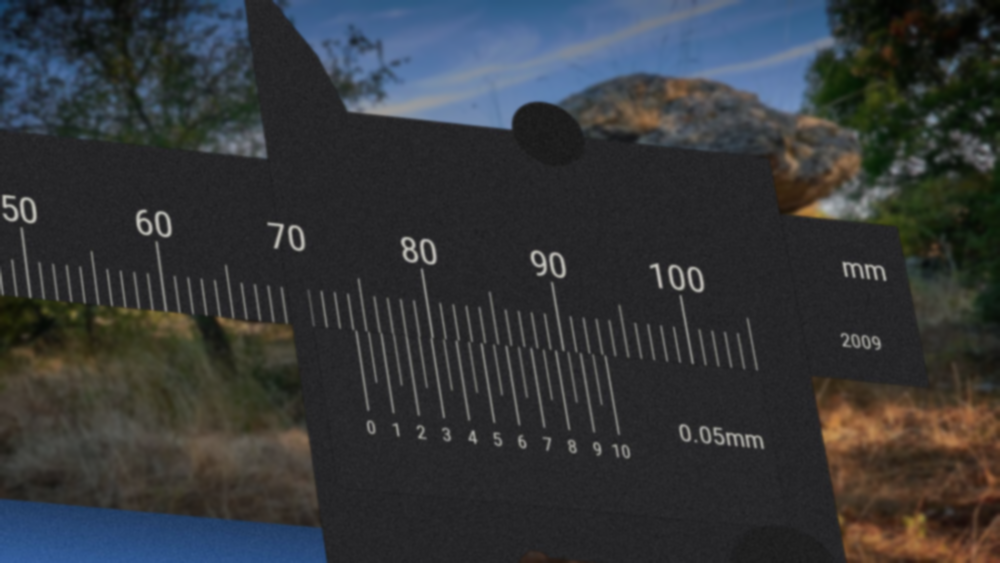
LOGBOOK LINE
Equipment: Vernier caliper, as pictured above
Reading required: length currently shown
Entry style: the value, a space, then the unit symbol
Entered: 74.2 mm
